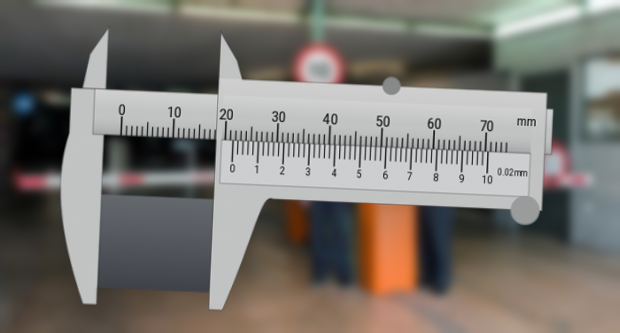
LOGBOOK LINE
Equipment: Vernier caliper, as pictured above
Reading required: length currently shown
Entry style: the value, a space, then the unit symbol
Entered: 21.5 mm
